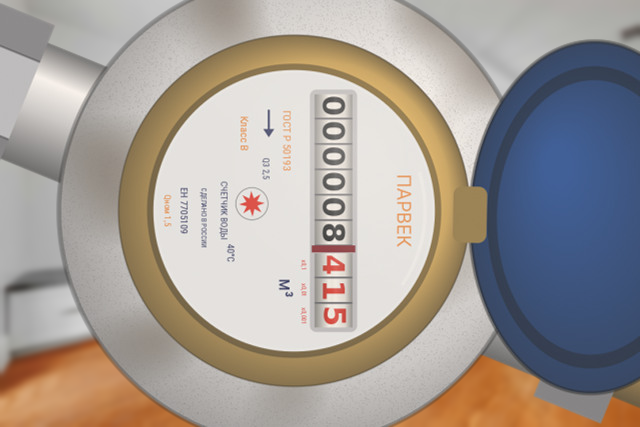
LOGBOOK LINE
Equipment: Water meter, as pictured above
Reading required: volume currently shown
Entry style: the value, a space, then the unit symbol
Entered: 8.415 m³
